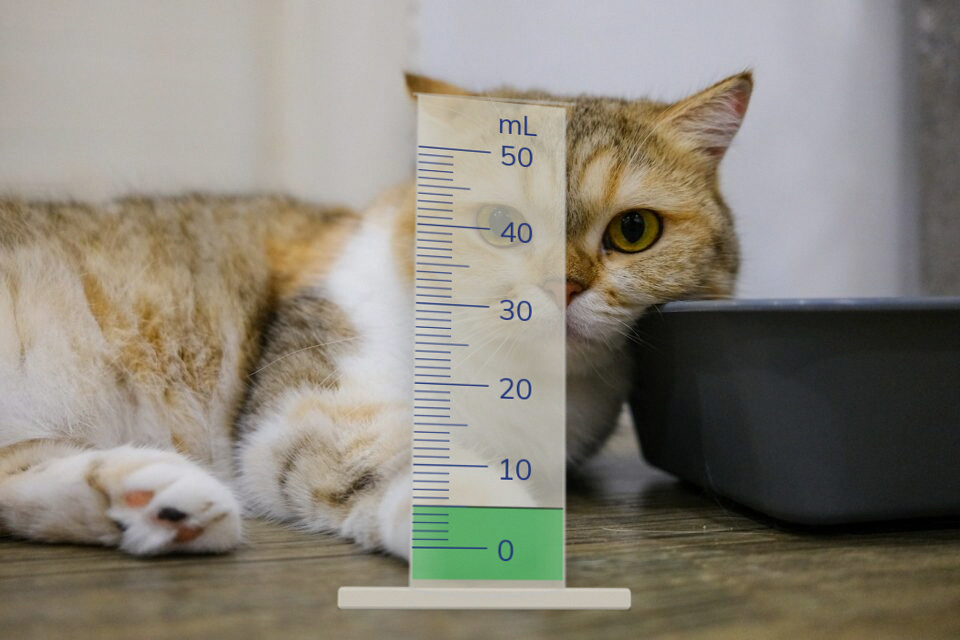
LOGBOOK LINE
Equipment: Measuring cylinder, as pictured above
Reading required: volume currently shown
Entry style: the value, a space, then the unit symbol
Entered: 5 mL
